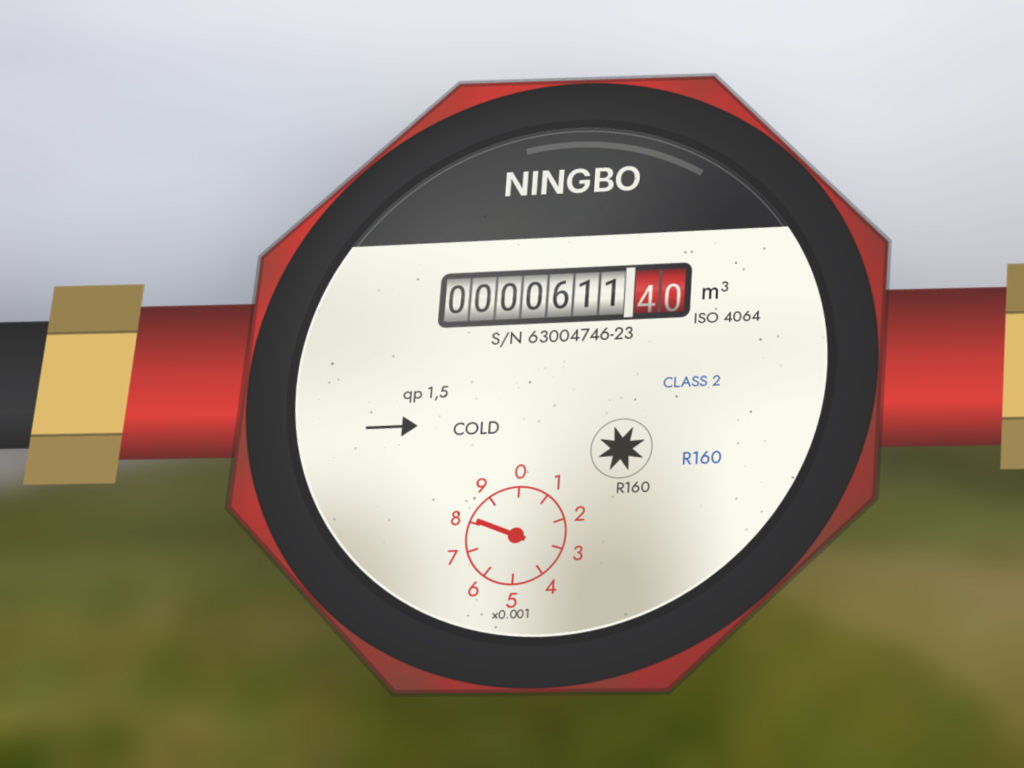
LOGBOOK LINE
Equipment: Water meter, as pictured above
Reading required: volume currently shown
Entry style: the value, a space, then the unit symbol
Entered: 611.398 m³
